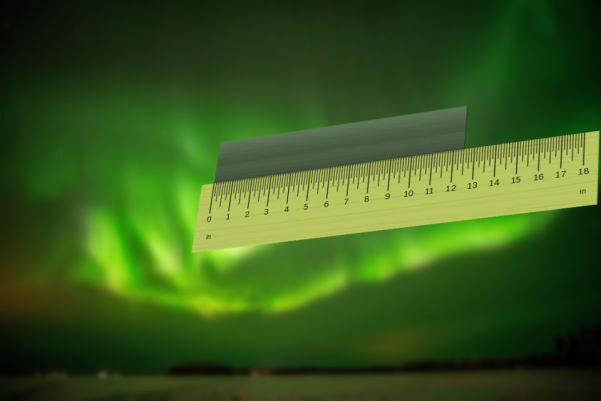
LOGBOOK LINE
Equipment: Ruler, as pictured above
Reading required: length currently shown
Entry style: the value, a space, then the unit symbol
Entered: 12.5 in
